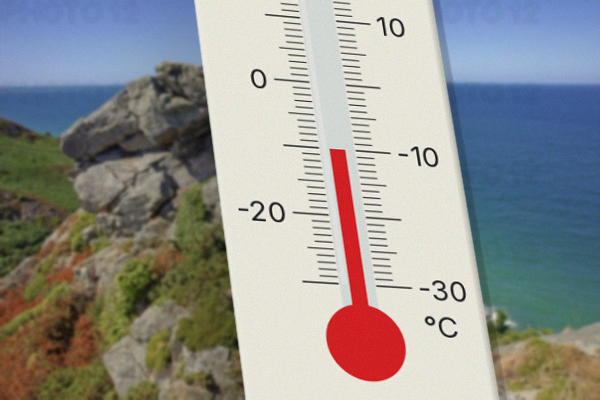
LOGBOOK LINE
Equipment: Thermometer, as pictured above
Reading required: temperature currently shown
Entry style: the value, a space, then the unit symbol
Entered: -10 °C
